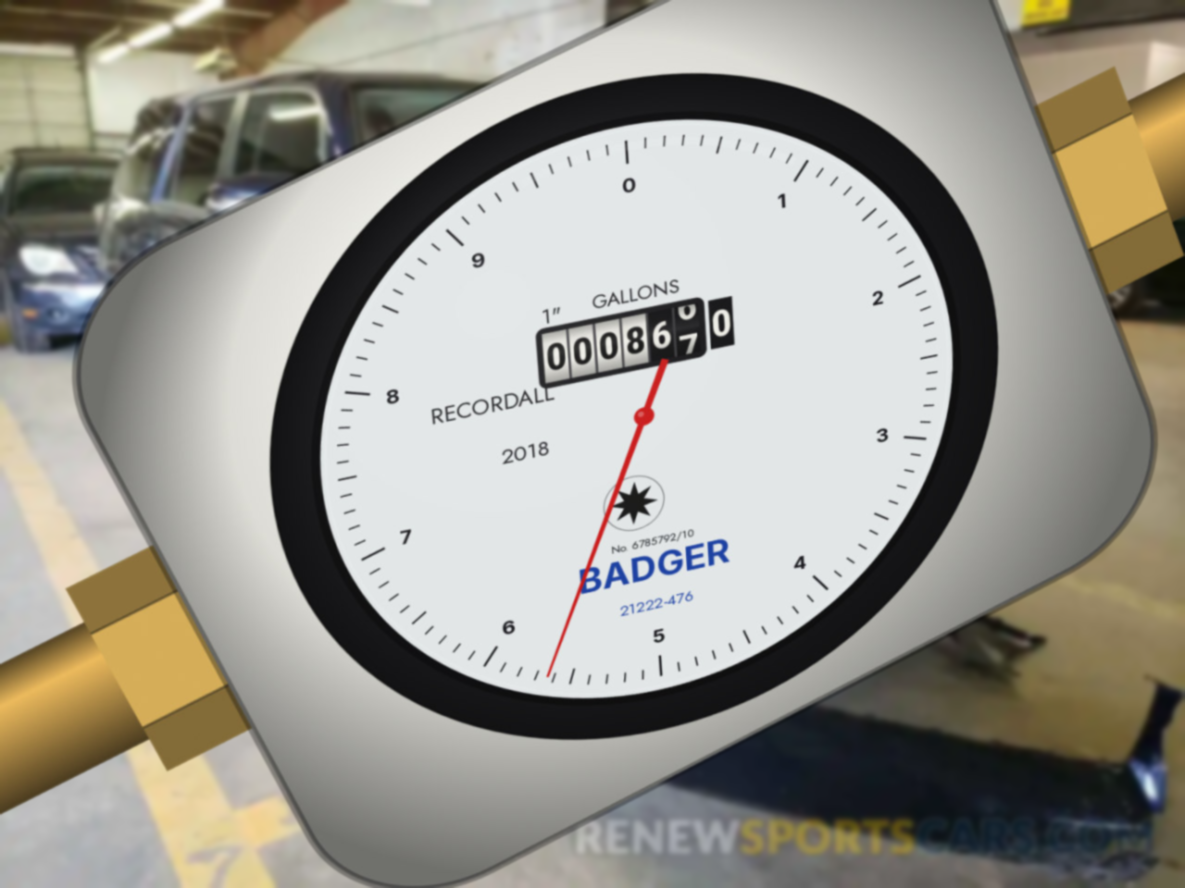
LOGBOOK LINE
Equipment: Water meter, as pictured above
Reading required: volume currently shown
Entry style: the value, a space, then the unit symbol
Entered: 8665.6 gal
